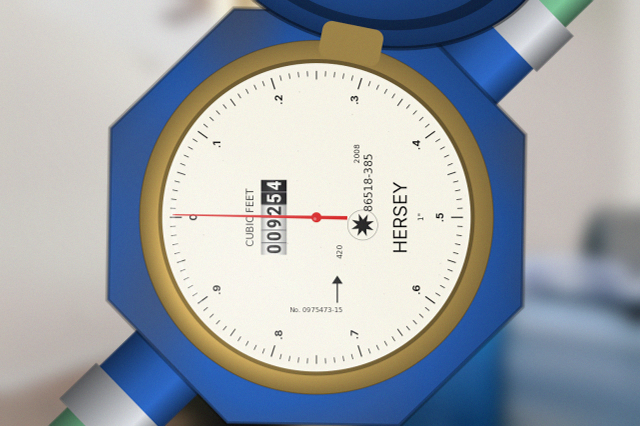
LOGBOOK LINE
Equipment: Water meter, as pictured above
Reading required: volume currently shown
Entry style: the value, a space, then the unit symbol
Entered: 9254.00 ft³
